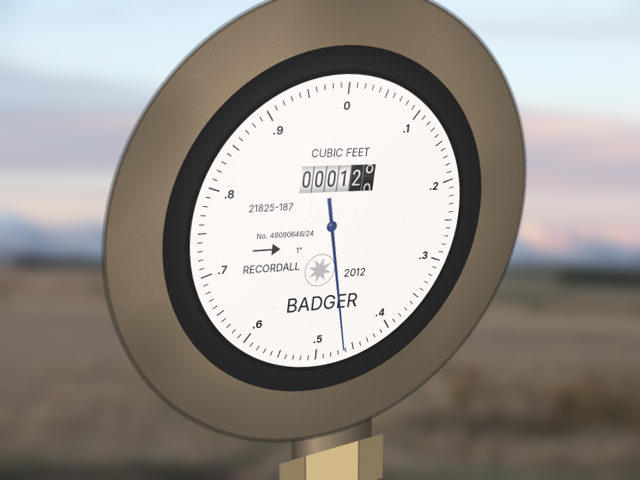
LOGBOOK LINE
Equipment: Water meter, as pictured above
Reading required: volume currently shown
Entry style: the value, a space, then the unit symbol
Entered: 128.46 ft³
